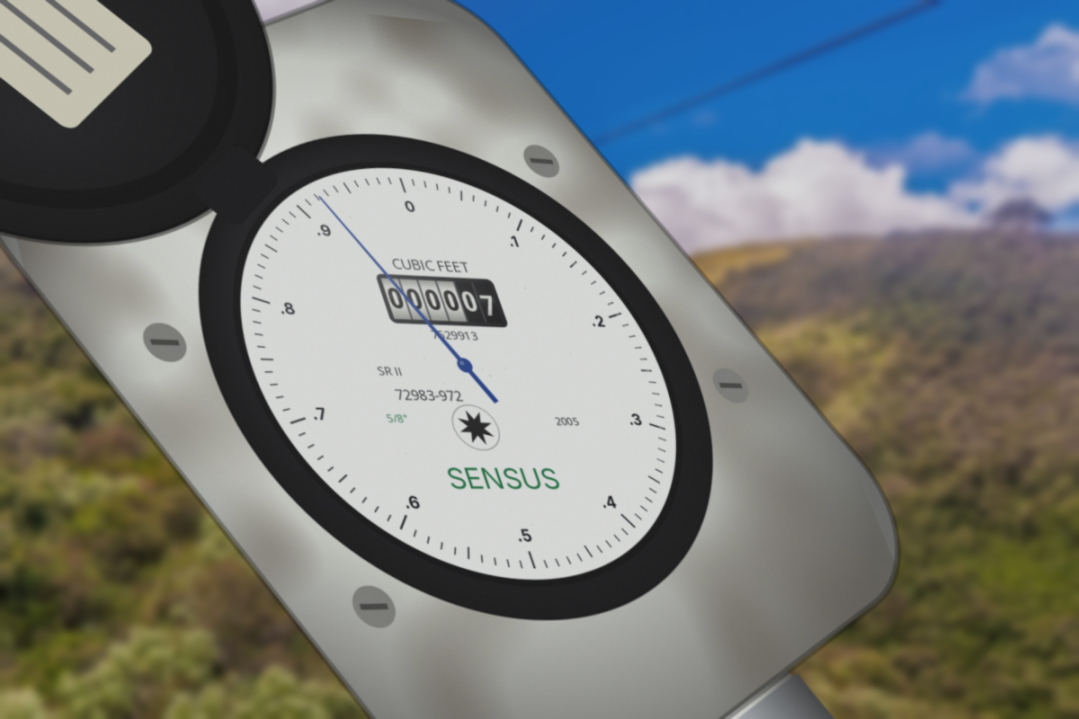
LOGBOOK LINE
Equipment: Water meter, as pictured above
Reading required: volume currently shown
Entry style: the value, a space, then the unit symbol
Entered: 6.92 ft³
